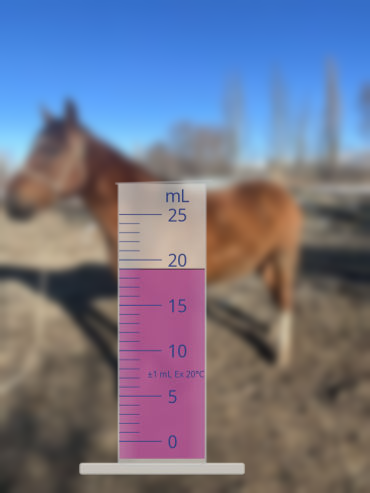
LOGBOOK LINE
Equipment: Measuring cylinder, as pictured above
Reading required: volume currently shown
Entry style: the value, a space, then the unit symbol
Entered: 19 mL
